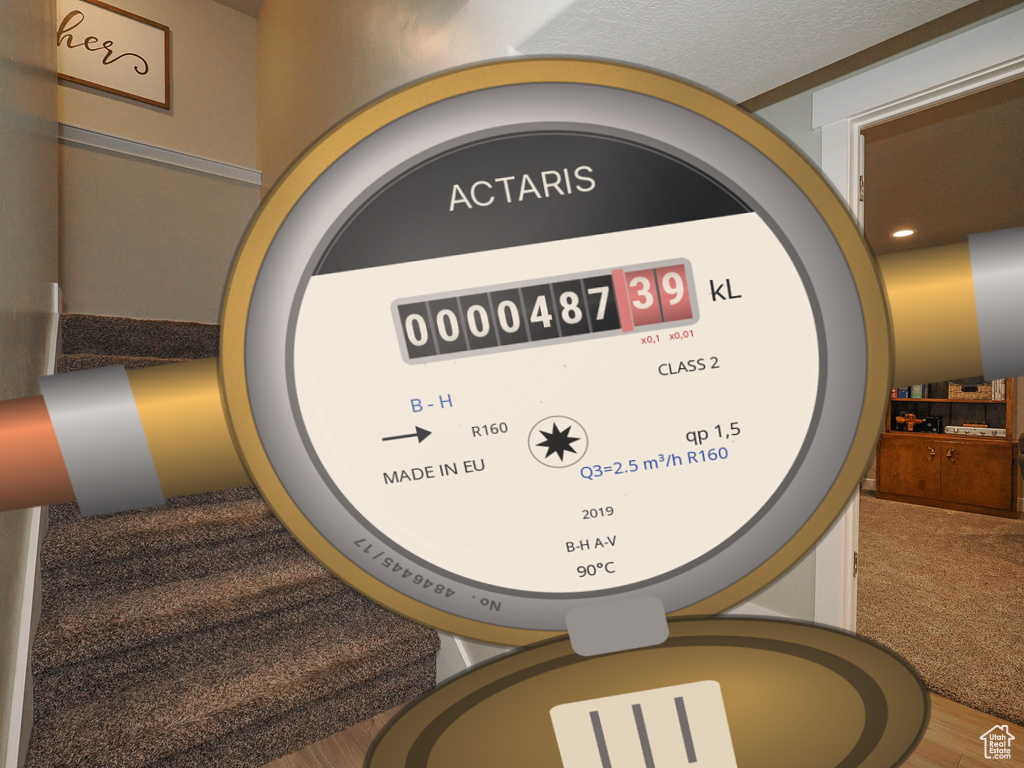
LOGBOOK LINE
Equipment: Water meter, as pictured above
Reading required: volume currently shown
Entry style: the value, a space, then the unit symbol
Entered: 487.39 kL
